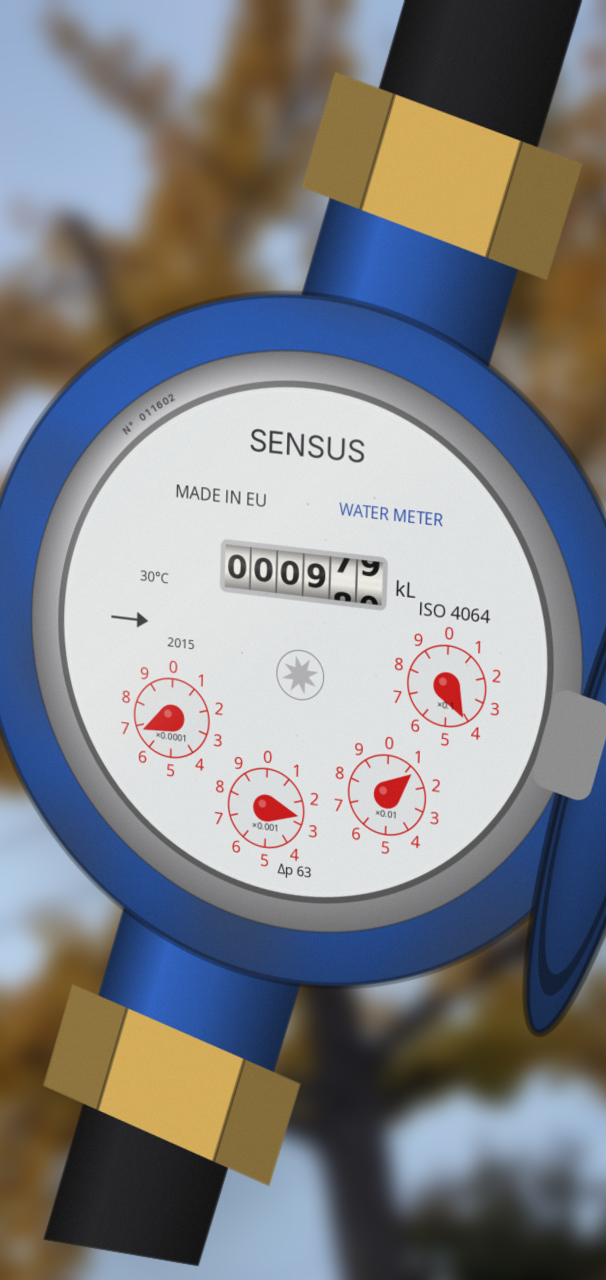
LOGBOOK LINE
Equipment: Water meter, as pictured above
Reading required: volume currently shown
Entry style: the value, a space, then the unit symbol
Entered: 979.4126 kL
